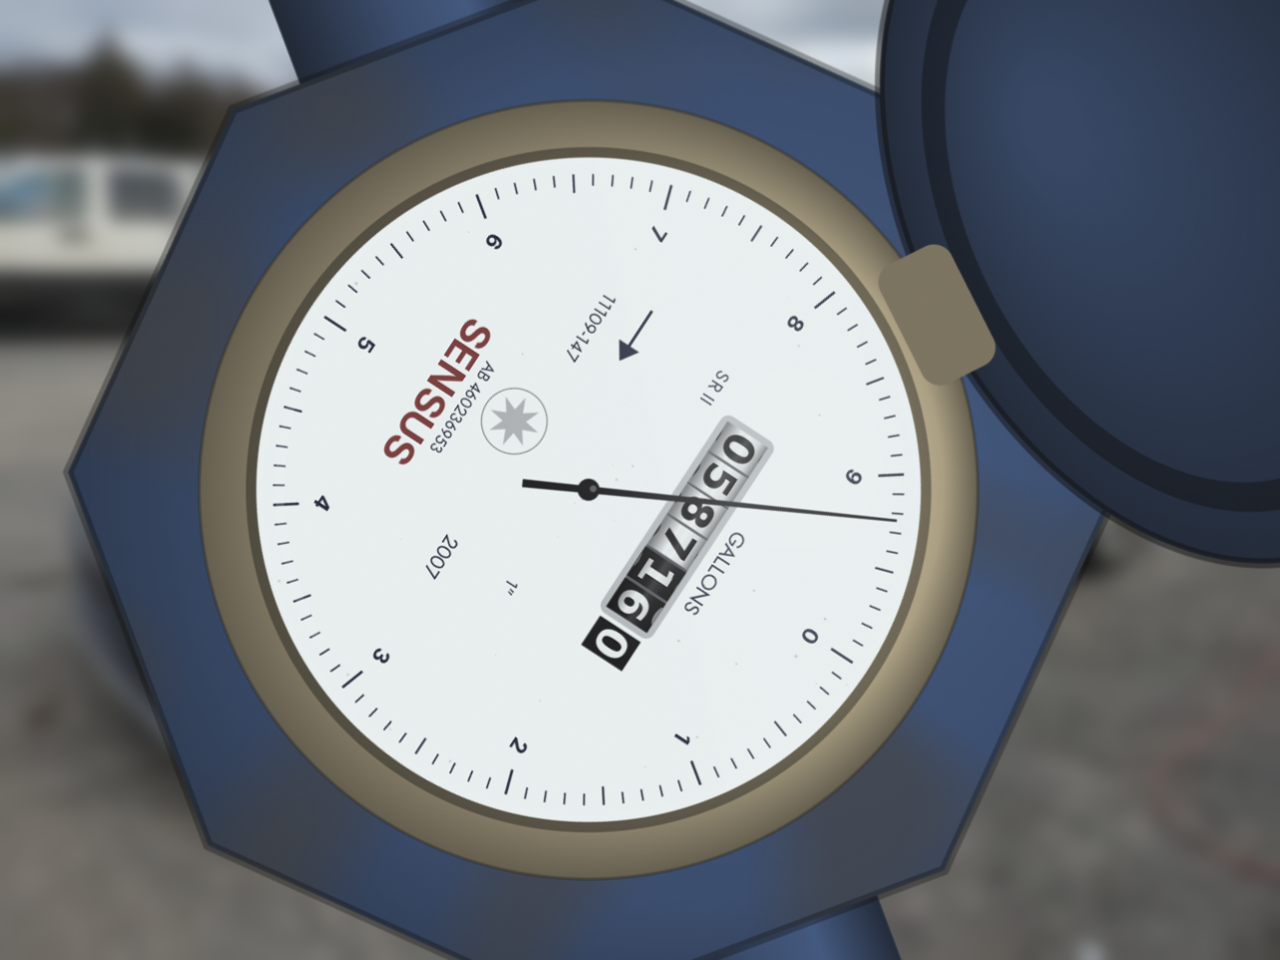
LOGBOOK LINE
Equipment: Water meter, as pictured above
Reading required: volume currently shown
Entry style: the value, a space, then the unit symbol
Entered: 587159.2 gal
